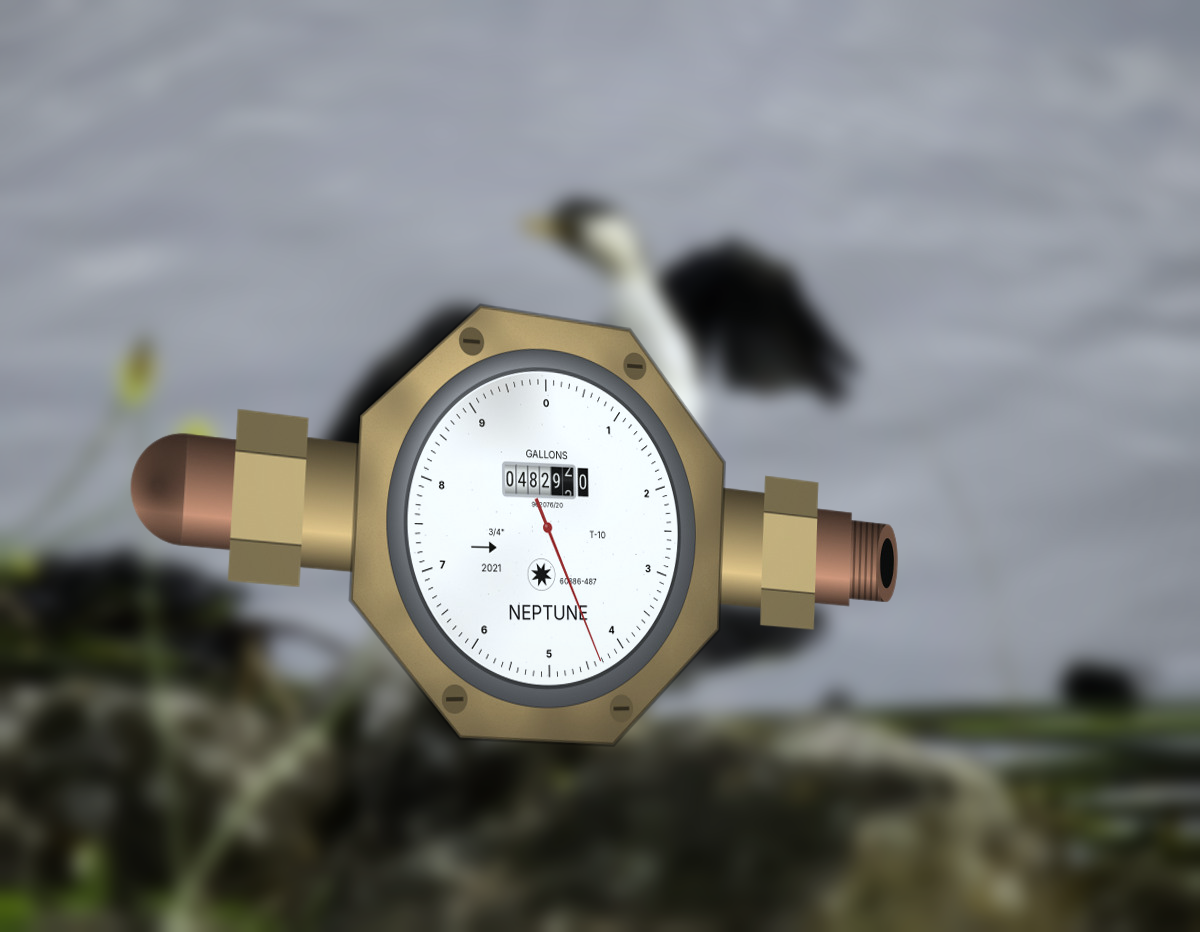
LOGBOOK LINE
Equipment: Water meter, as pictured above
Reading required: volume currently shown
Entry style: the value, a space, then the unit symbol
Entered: 482924.3 gal
